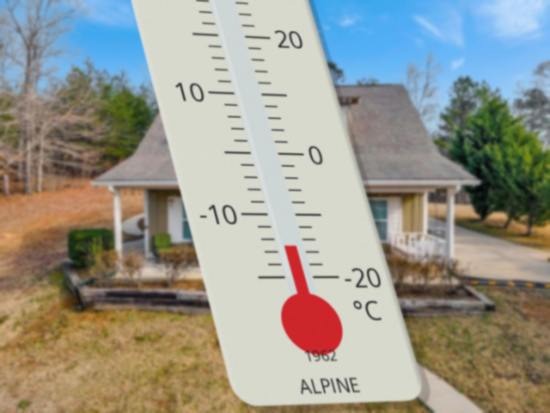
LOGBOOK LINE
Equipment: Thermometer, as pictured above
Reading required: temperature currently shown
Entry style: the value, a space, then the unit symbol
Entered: -15 °C
